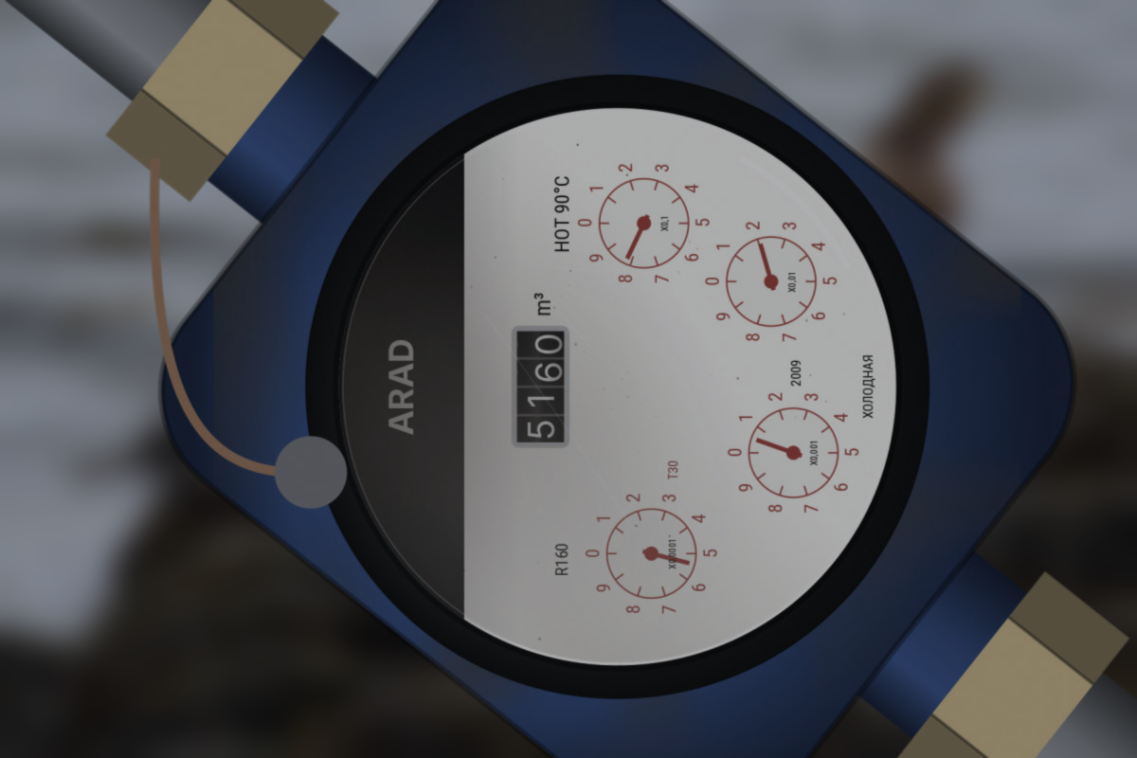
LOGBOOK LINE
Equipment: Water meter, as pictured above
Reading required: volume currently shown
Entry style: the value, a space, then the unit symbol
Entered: 5159.8205 m³
